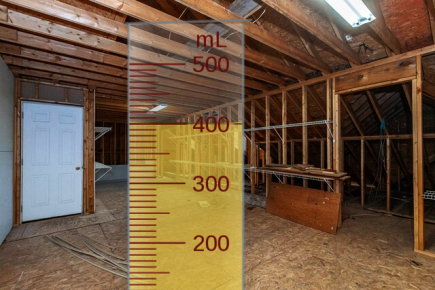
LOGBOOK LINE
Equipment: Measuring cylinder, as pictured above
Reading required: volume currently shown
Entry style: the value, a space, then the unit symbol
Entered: 400 mL
